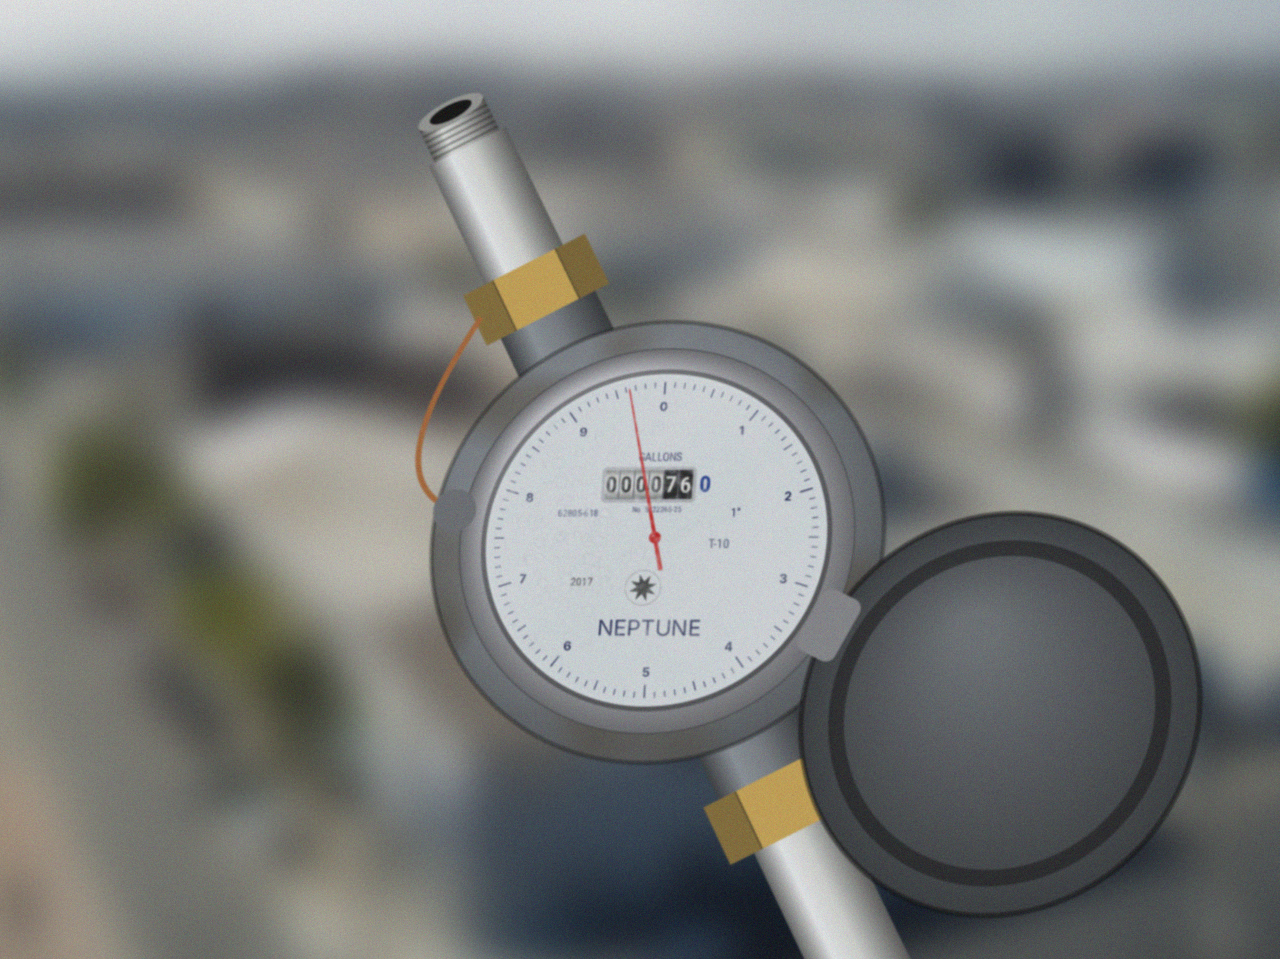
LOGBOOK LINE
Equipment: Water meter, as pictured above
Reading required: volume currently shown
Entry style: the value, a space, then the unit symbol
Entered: 759.6 gal
